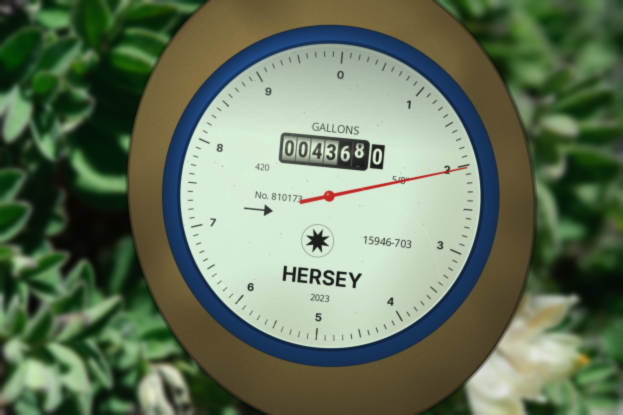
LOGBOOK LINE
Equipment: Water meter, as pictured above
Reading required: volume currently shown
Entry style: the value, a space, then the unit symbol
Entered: 43682.0 gal
